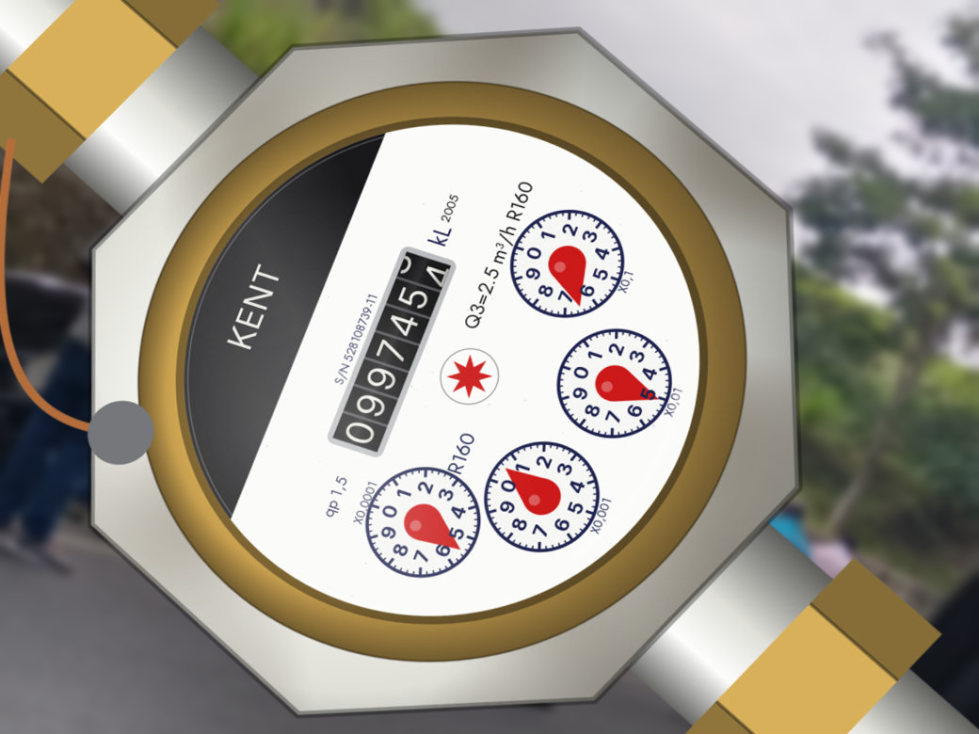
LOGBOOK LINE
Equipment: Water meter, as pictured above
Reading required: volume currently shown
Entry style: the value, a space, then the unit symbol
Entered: 997453.6505 kL
